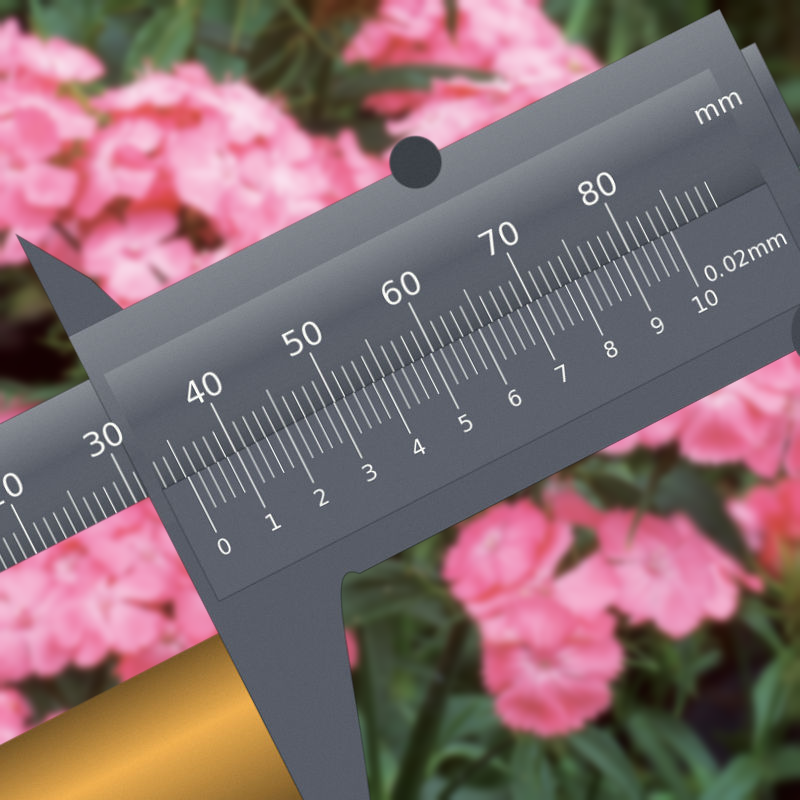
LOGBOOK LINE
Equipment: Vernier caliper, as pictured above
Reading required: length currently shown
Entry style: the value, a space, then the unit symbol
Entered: 35.2 mm
